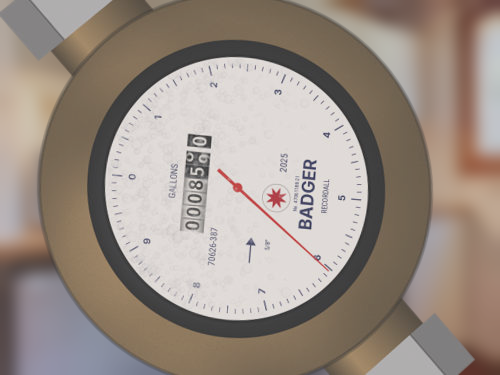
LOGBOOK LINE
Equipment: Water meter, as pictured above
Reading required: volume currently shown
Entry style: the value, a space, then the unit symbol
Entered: 8586.0 gal
